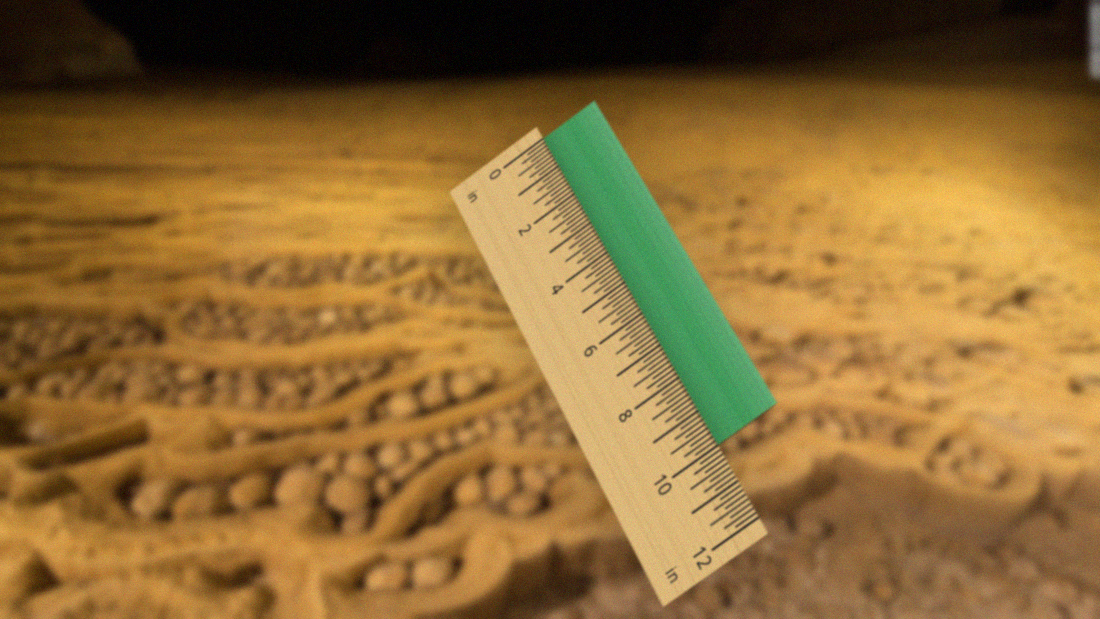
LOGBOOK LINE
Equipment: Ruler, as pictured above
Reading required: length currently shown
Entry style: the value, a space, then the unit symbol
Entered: 10 in
